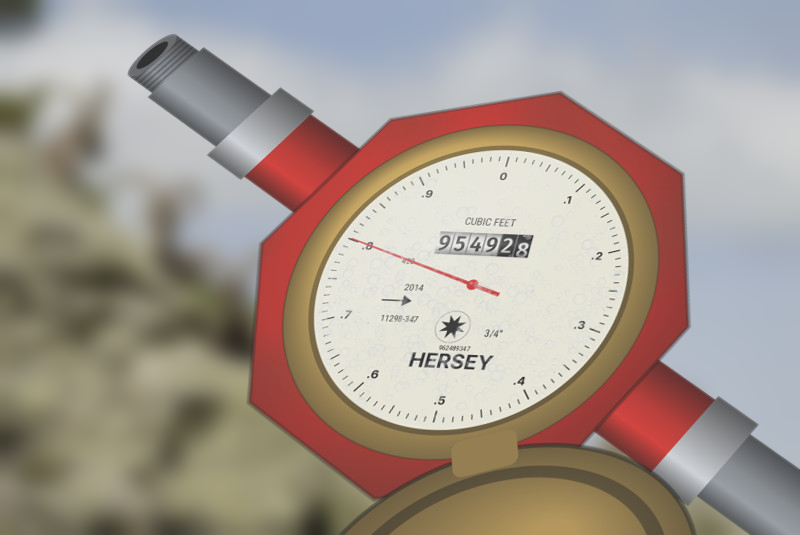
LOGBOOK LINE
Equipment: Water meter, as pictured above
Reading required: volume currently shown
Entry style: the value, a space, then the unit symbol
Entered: 954927.80 ft³
